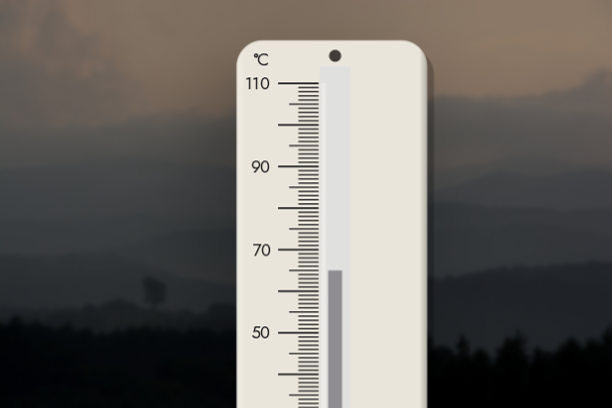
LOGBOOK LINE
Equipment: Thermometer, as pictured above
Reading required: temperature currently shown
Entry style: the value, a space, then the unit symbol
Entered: 65 °C
